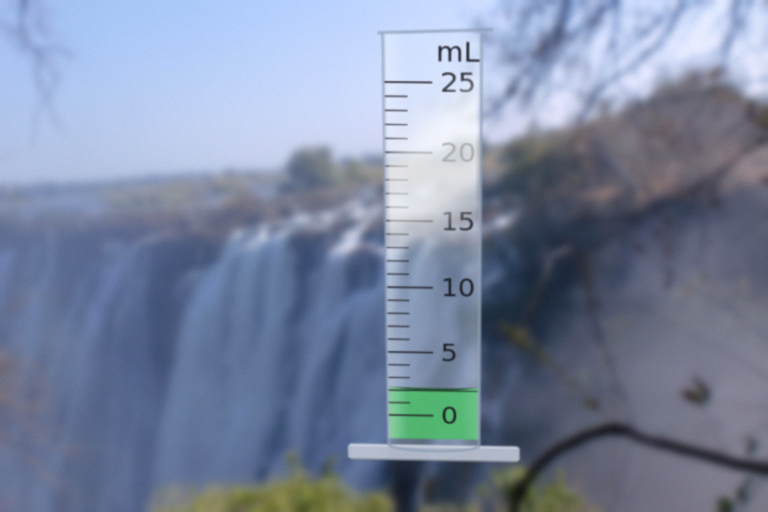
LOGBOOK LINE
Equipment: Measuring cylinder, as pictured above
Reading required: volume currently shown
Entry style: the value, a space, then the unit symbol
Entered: 2 mL
